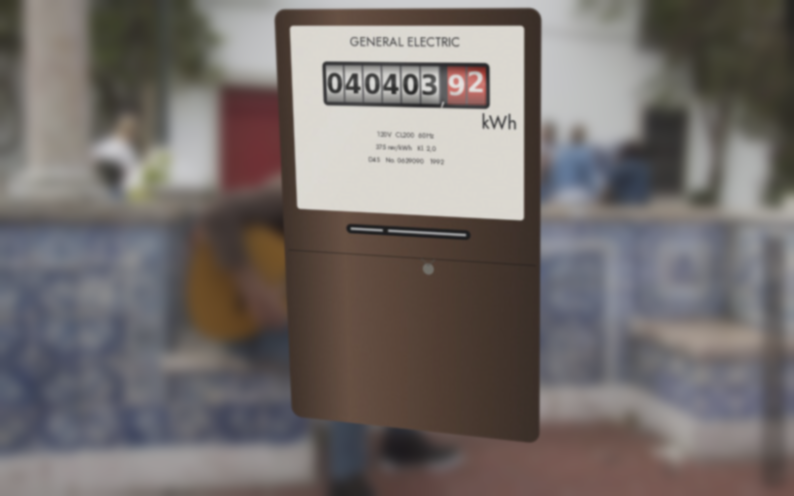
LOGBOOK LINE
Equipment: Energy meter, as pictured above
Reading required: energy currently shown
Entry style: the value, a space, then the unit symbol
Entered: 40403.92 kWh
